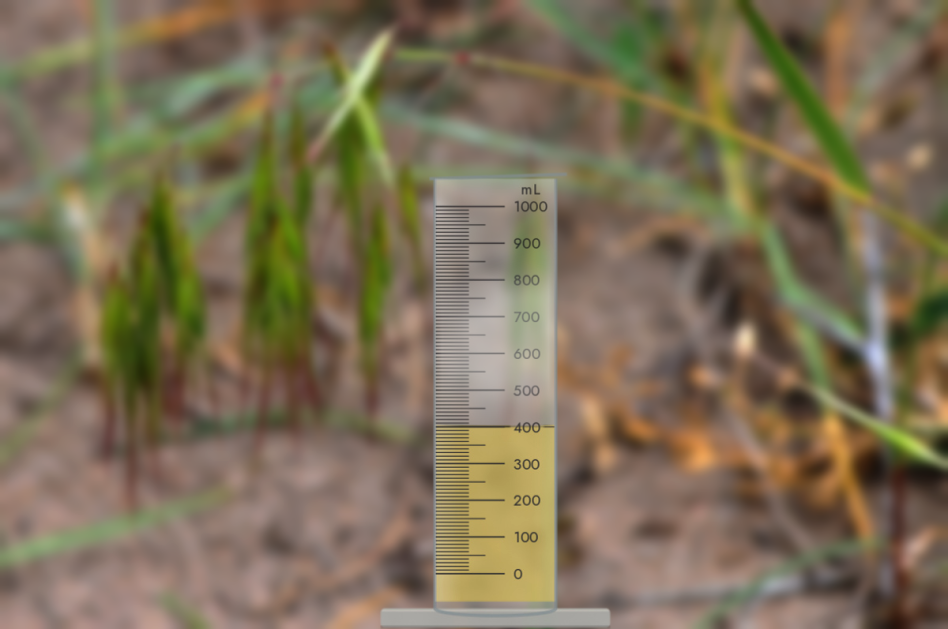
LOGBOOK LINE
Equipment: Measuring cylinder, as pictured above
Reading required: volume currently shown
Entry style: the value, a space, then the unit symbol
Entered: 400 mL
